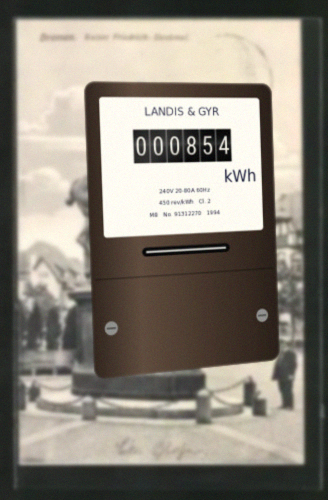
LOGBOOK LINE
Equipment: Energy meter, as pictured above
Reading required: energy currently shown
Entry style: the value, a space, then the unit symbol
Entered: 854 kWh
